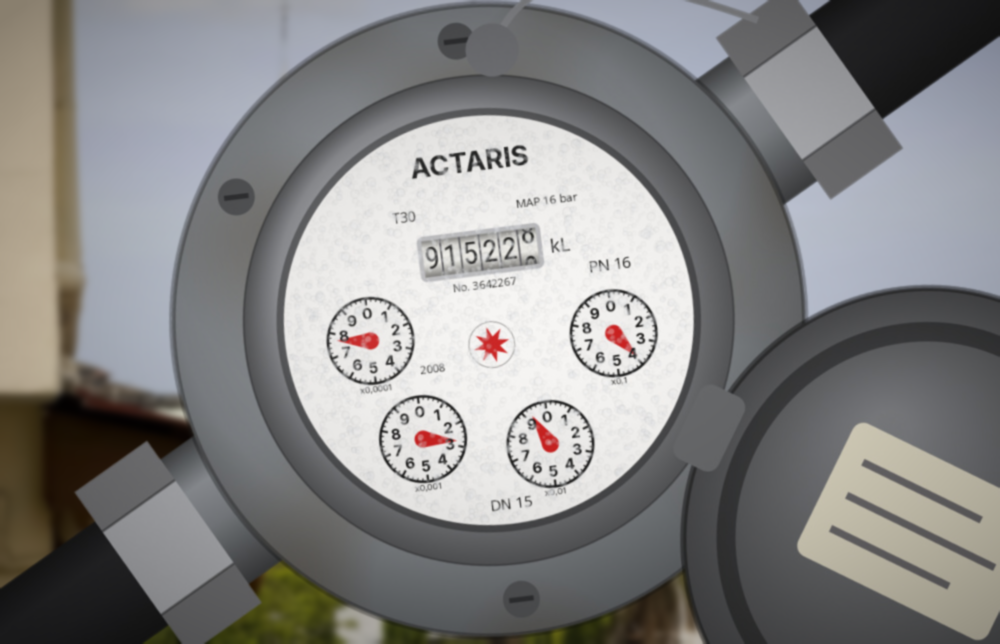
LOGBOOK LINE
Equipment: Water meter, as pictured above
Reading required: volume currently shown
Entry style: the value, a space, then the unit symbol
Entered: 915228.3927 kL
